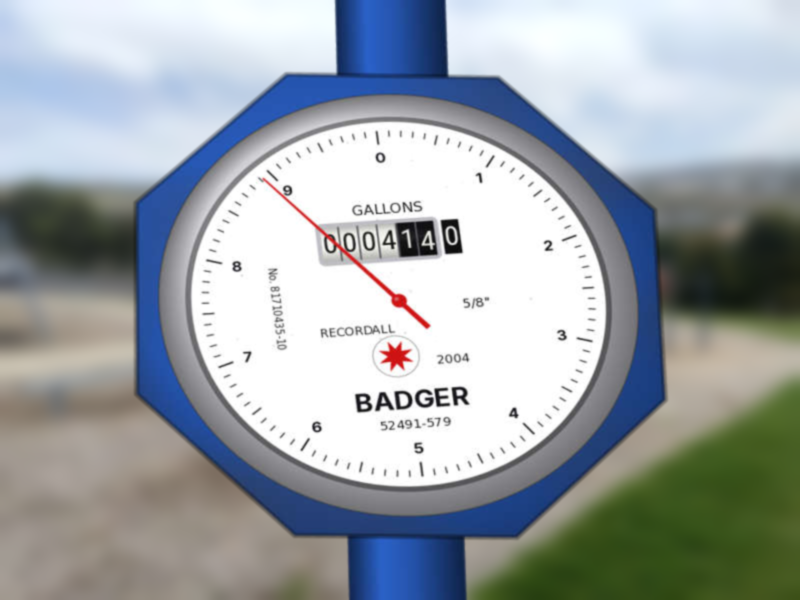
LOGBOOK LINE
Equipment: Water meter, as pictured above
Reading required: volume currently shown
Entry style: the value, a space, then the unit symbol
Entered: 4138.9 gal
